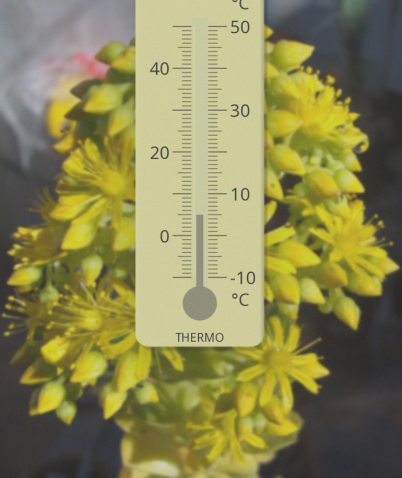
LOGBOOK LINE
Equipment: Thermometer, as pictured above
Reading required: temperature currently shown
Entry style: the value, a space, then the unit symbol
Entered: 5 °C
